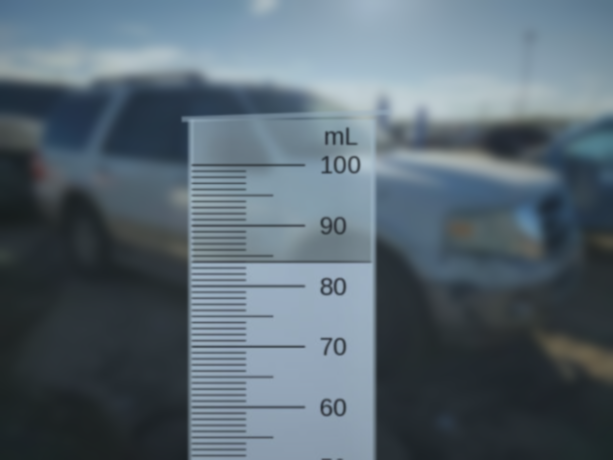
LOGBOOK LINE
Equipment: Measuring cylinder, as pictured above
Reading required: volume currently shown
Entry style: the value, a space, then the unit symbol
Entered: 84 mL
